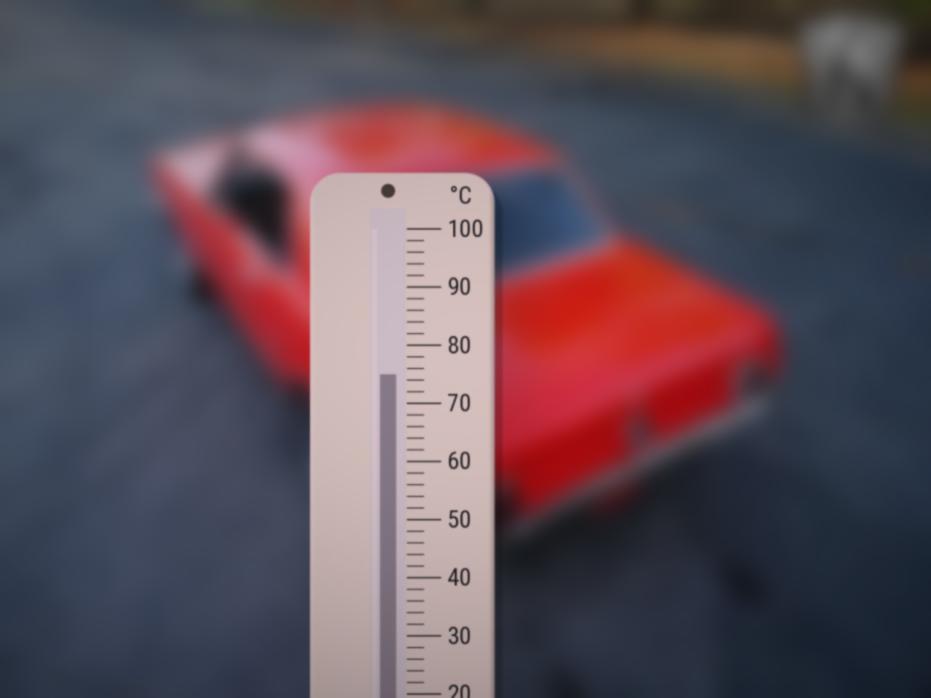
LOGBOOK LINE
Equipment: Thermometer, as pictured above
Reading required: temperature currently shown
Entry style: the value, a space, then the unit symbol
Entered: 75 °C
